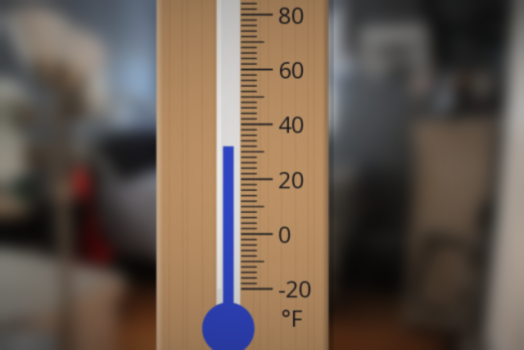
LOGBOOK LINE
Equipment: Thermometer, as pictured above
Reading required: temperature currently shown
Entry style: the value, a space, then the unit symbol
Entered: 32 °F
